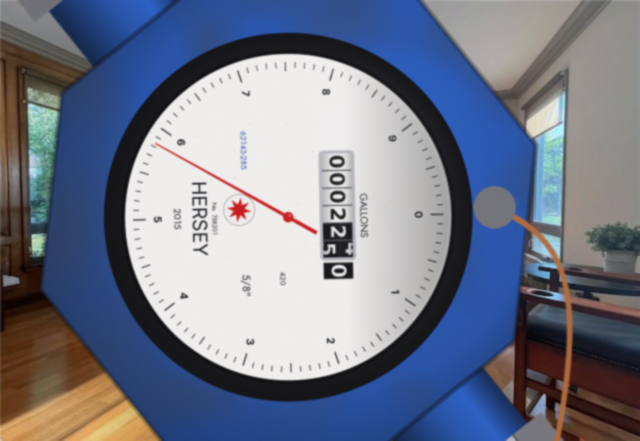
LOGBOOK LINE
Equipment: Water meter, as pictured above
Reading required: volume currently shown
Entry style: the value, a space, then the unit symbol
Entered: 2245.8 gal
